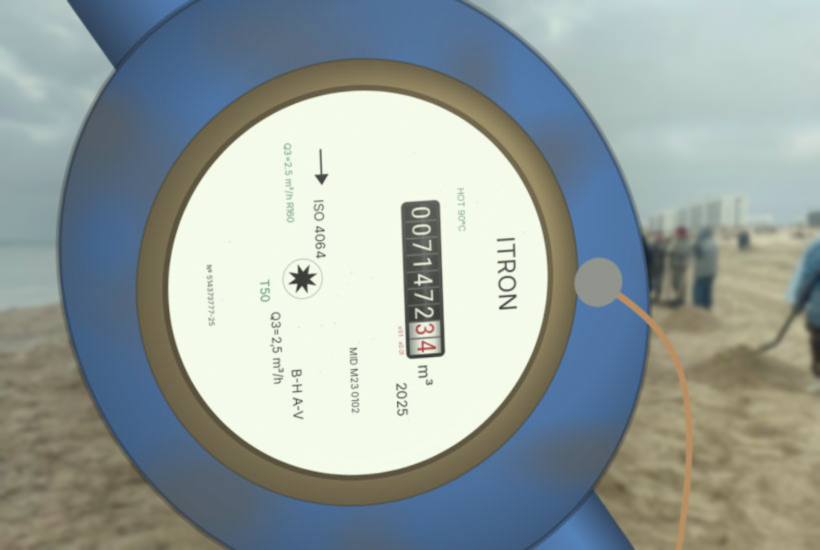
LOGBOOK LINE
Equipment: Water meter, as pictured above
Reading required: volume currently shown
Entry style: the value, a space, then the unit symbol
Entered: 71472.34 m³
